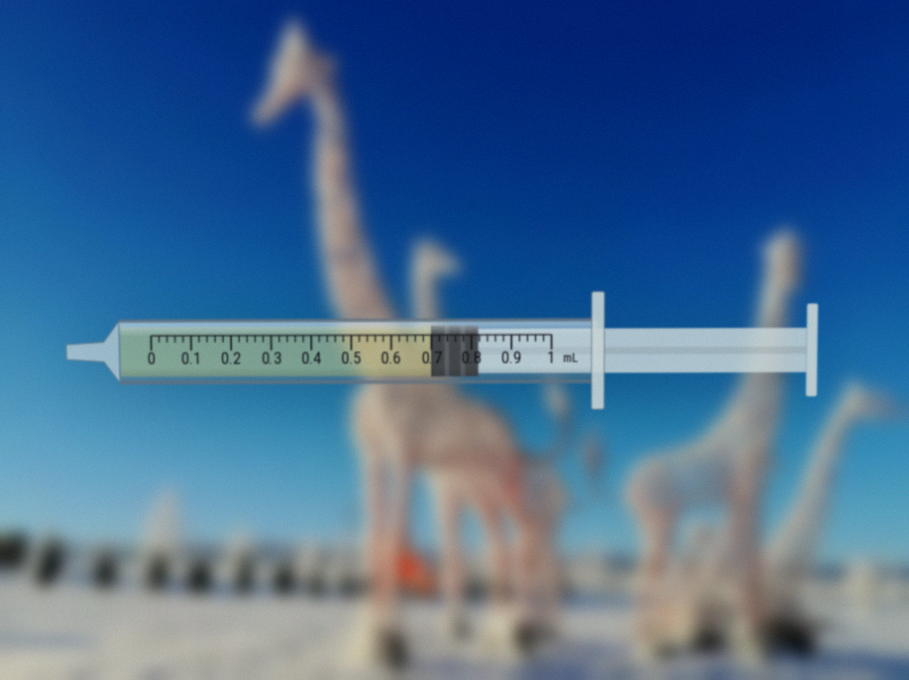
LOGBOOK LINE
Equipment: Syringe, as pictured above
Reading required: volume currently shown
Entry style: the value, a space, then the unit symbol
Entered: 0.7 mL
